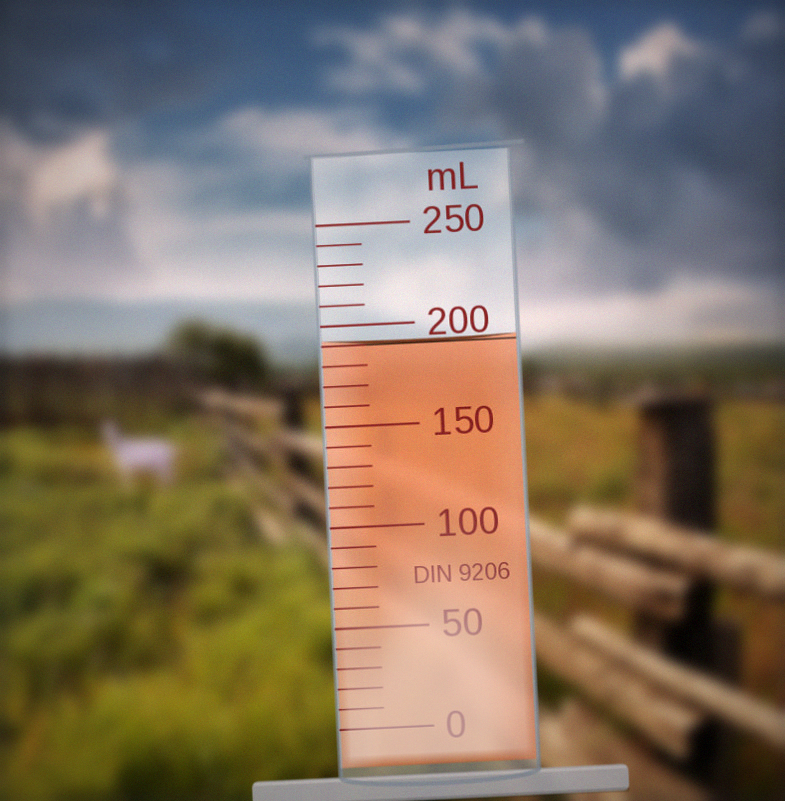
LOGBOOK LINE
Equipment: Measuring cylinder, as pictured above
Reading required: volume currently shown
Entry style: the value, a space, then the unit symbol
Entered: 190 mL
